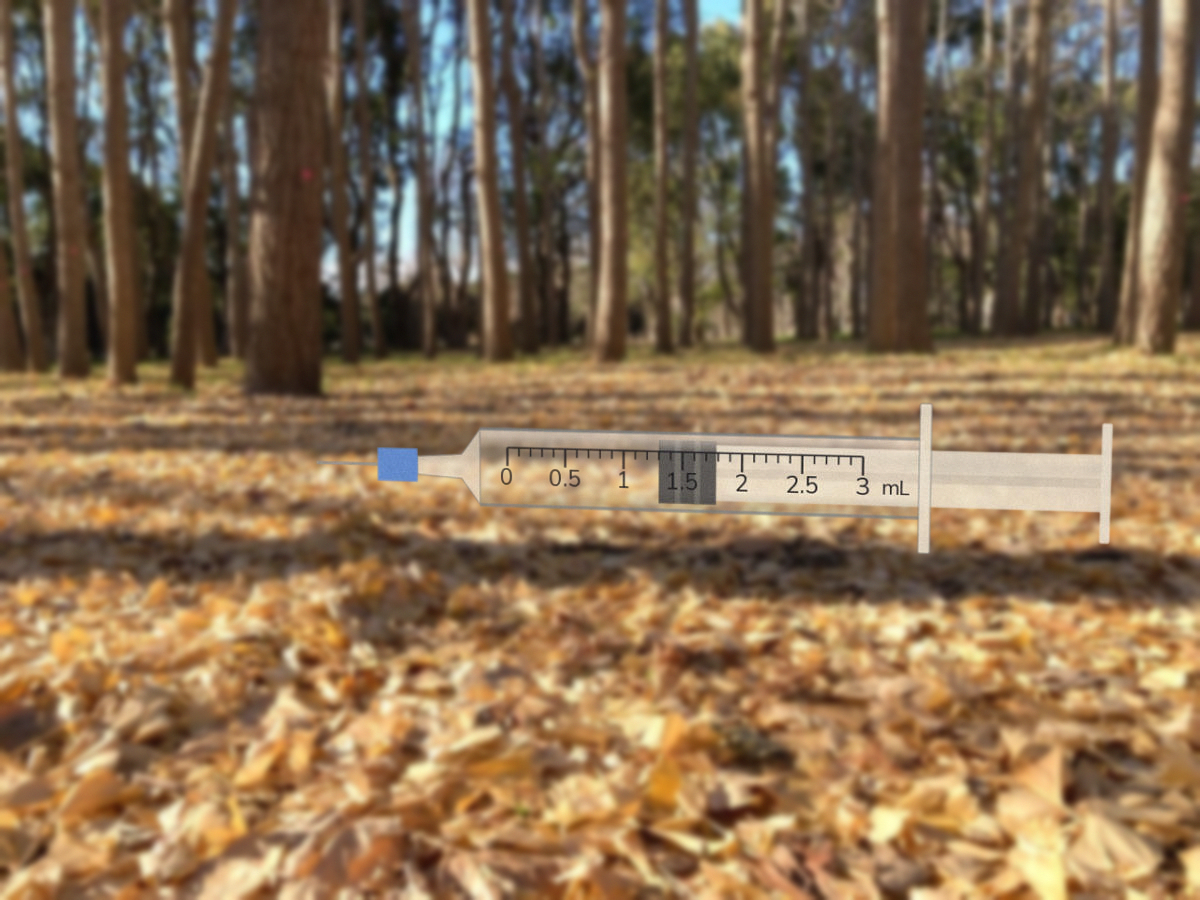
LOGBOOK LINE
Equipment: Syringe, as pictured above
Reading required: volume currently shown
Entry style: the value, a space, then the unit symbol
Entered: 1.3 mL
